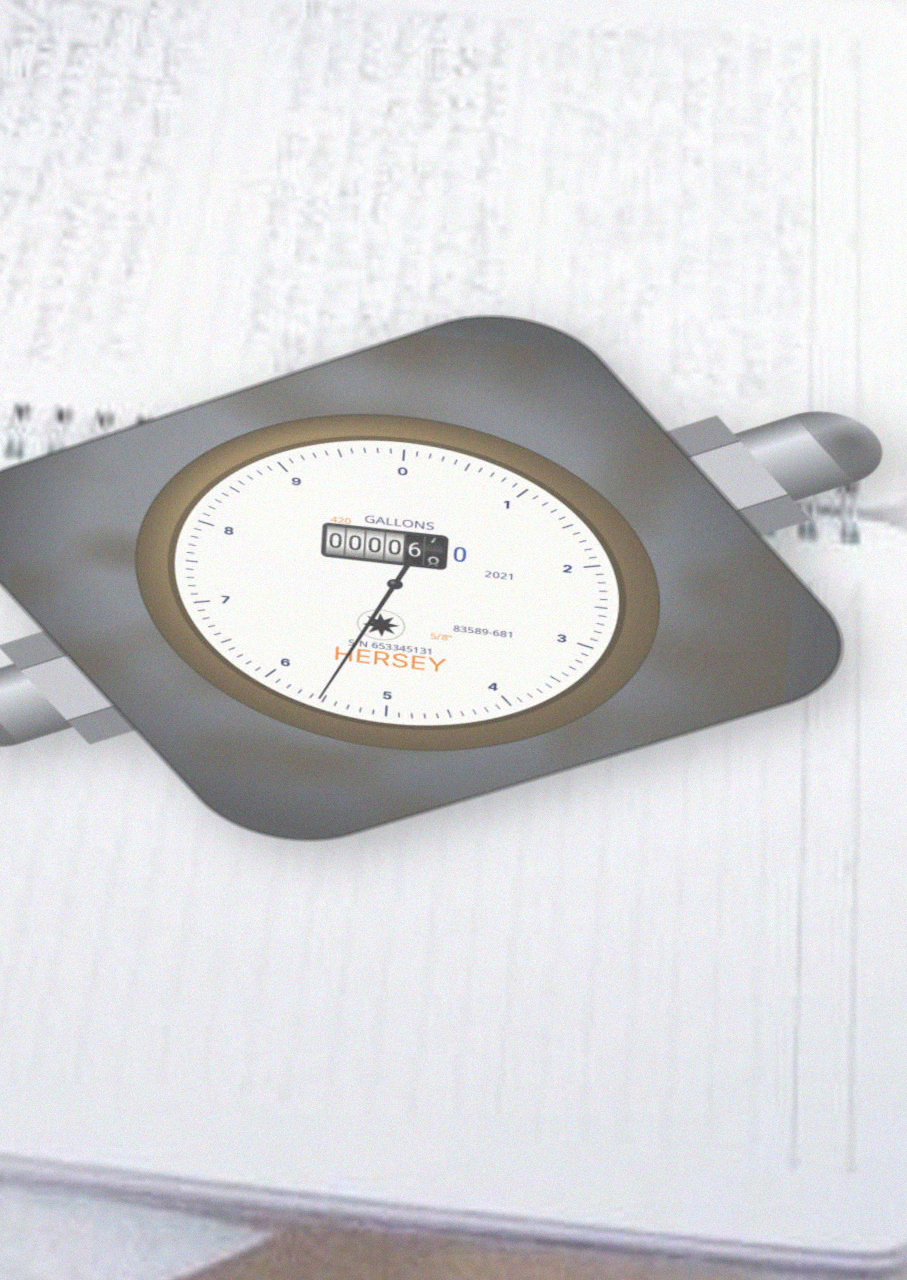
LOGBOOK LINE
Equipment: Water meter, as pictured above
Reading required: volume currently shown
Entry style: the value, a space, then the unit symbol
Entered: 675.5 gal
